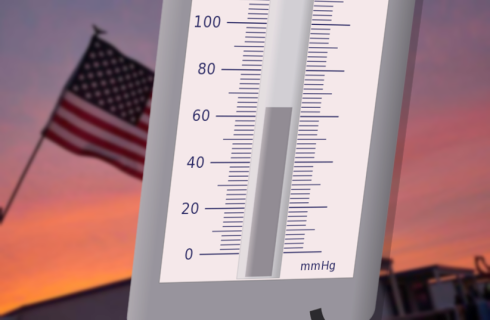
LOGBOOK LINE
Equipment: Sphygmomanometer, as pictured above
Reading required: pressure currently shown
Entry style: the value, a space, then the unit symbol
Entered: 64 mmHg
